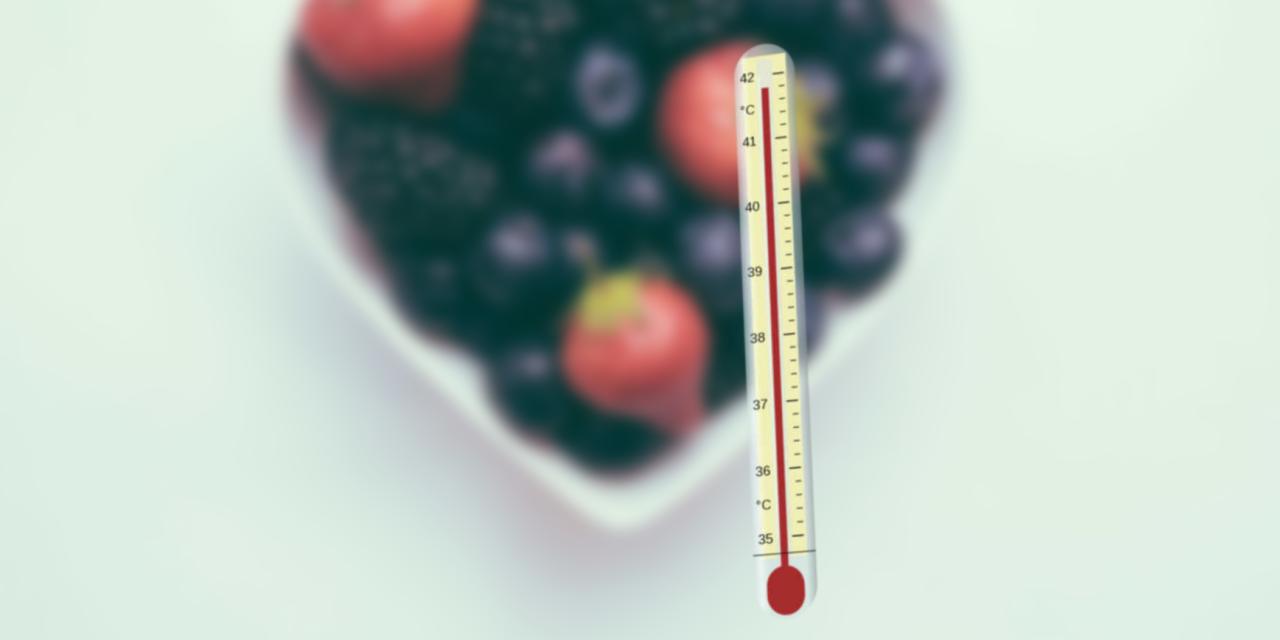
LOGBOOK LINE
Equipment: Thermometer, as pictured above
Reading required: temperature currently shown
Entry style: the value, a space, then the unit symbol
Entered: 41.8 °C
